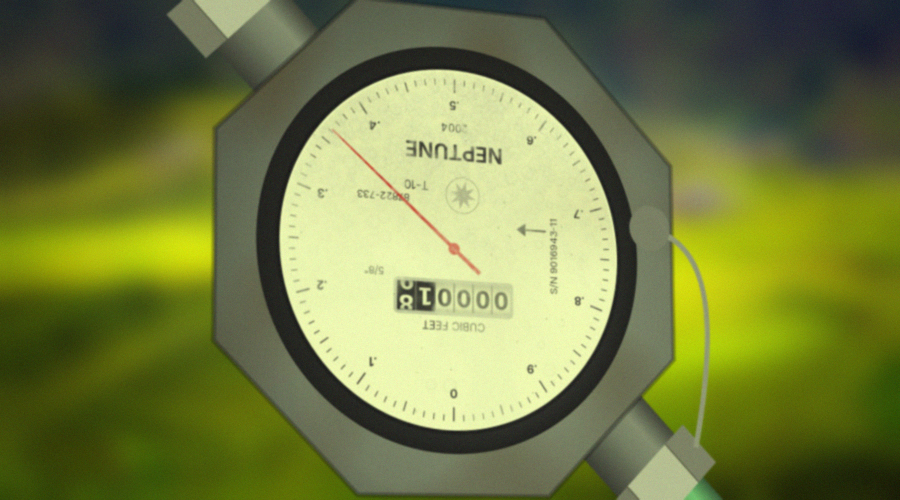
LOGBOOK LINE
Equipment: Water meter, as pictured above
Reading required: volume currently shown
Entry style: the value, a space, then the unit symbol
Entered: 18.36 ft³
